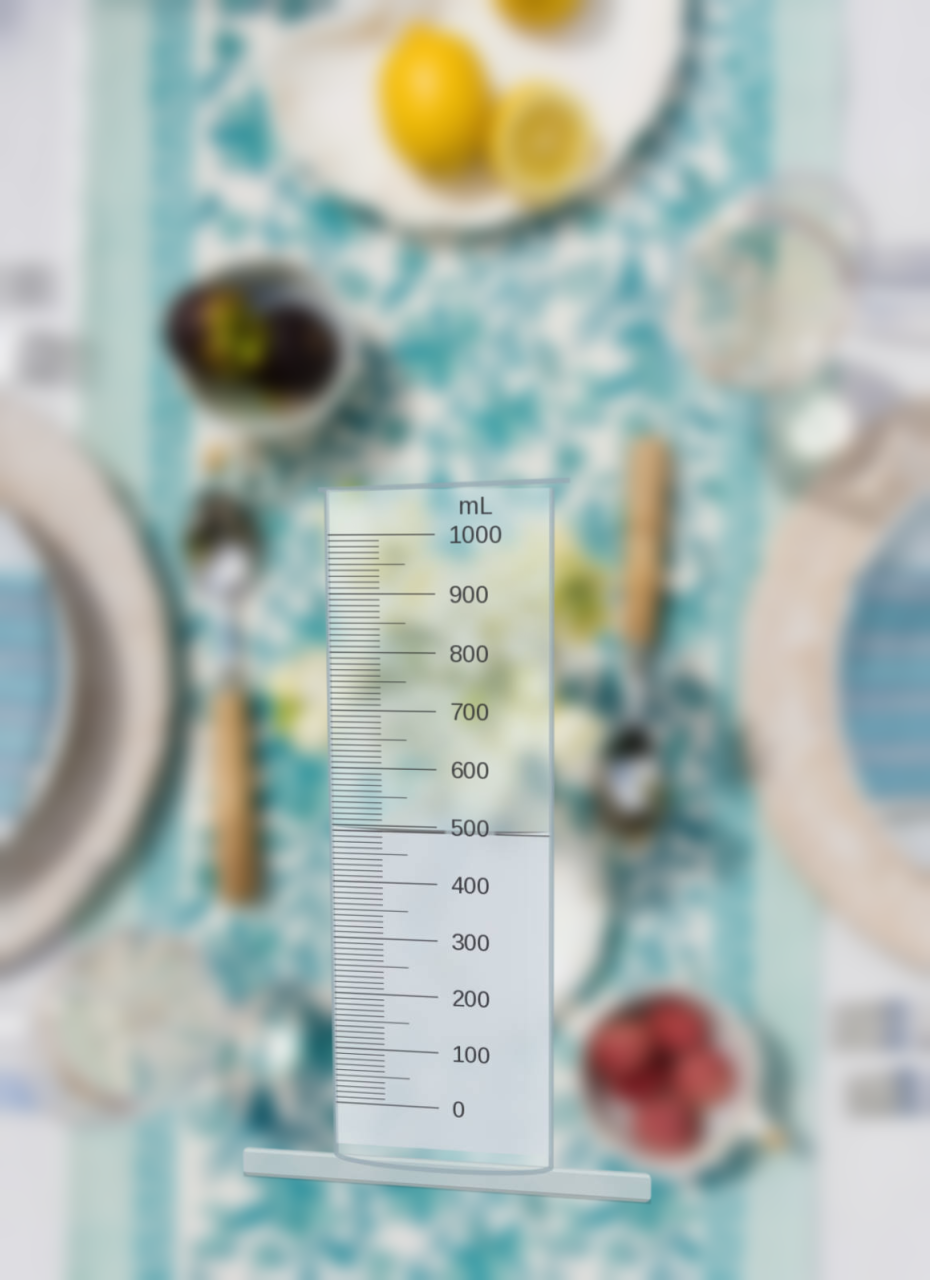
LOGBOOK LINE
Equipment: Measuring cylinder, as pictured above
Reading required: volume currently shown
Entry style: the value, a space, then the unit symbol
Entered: 490 mL
